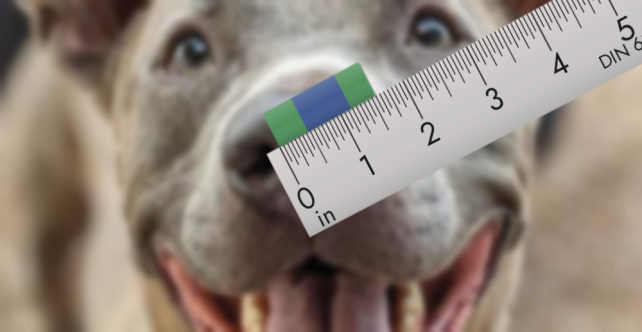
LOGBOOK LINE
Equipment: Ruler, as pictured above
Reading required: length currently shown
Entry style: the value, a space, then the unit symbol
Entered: 1.5625 in
